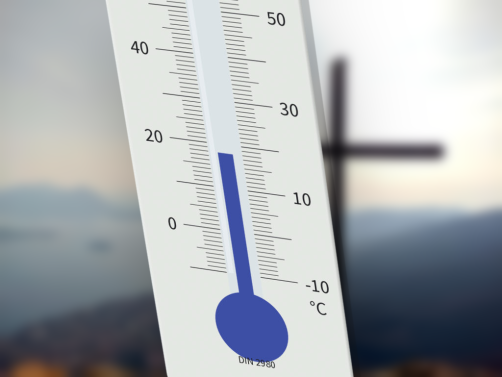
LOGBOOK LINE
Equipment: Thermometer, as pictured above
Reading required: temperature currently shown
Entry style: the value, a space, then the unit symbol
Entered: 18 °C
